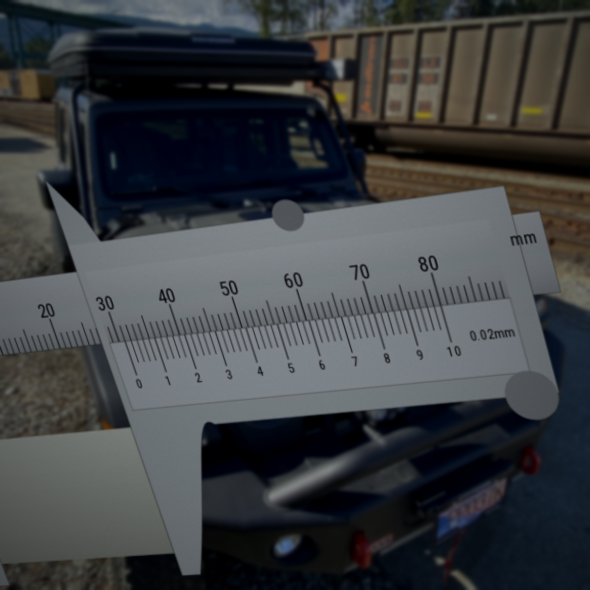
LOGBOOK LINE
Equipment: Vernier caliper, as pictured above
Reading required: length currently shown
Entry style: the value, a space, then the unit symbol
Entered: 31.0 mm
